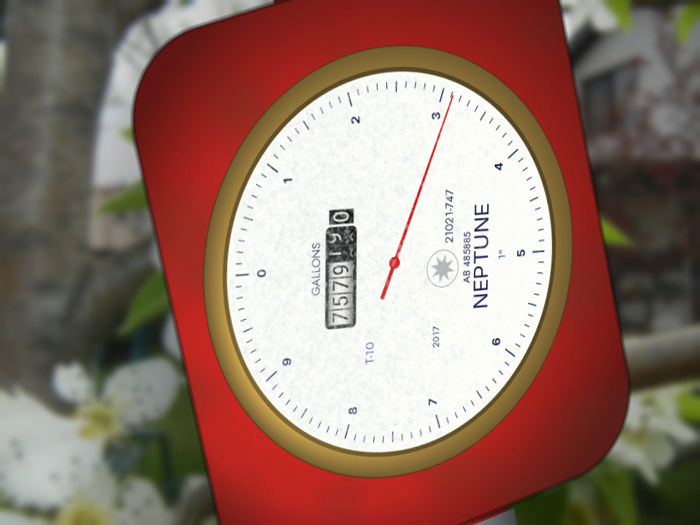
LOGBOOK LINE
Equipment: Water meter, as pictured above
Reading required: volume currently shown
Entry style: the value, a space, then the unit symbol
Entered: 7579193.1 gal
